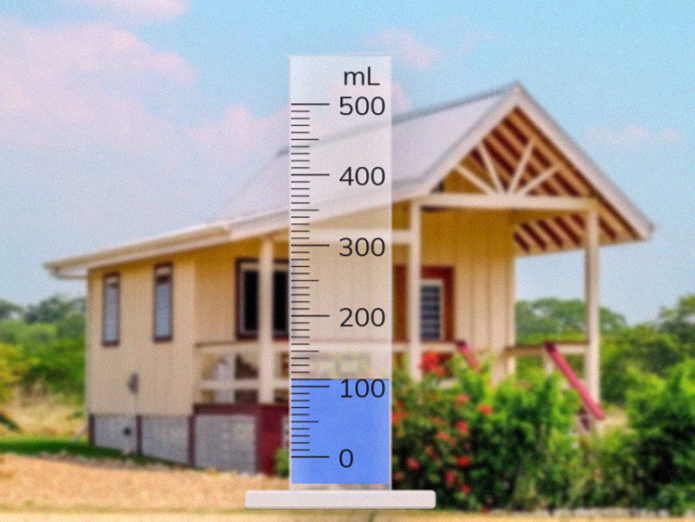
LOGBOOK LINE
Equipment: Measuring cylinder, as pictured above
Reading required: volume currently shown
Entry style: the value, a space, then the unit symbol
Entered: 110 mL
